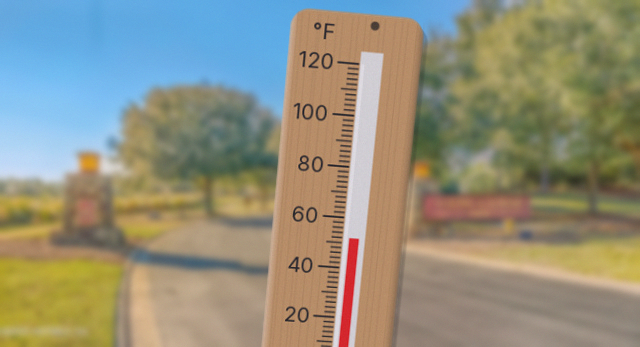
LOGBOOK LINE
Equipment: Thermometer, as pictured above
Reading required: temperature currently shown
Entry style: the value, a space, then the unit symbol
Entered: 52 °F
